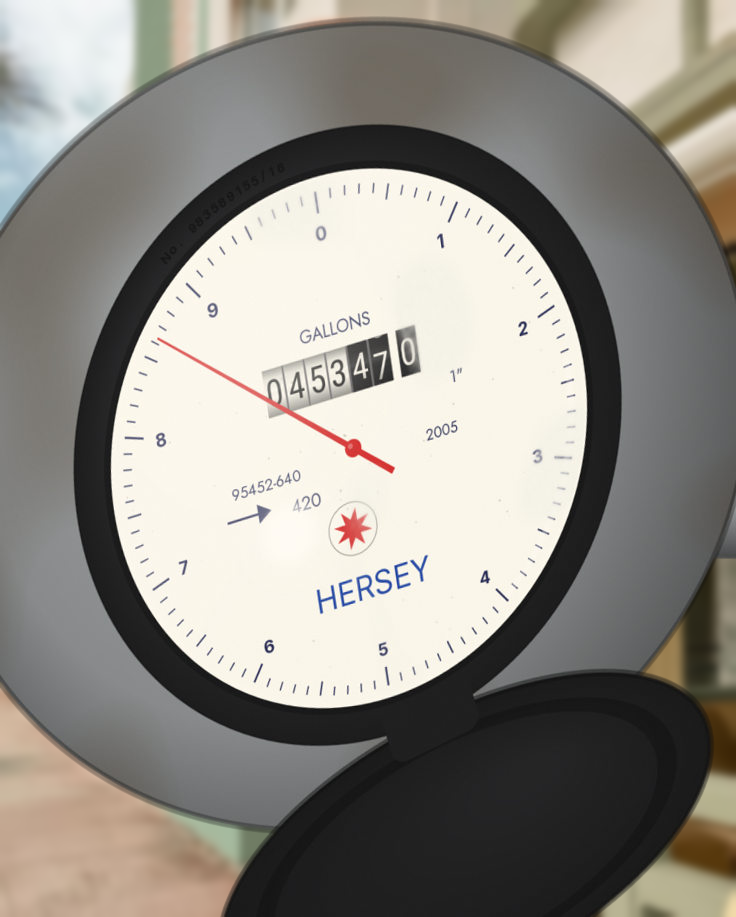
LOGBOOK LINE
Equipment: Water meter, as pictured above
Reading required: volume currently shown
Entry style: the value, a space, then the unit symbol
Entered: 453468.6 gal
